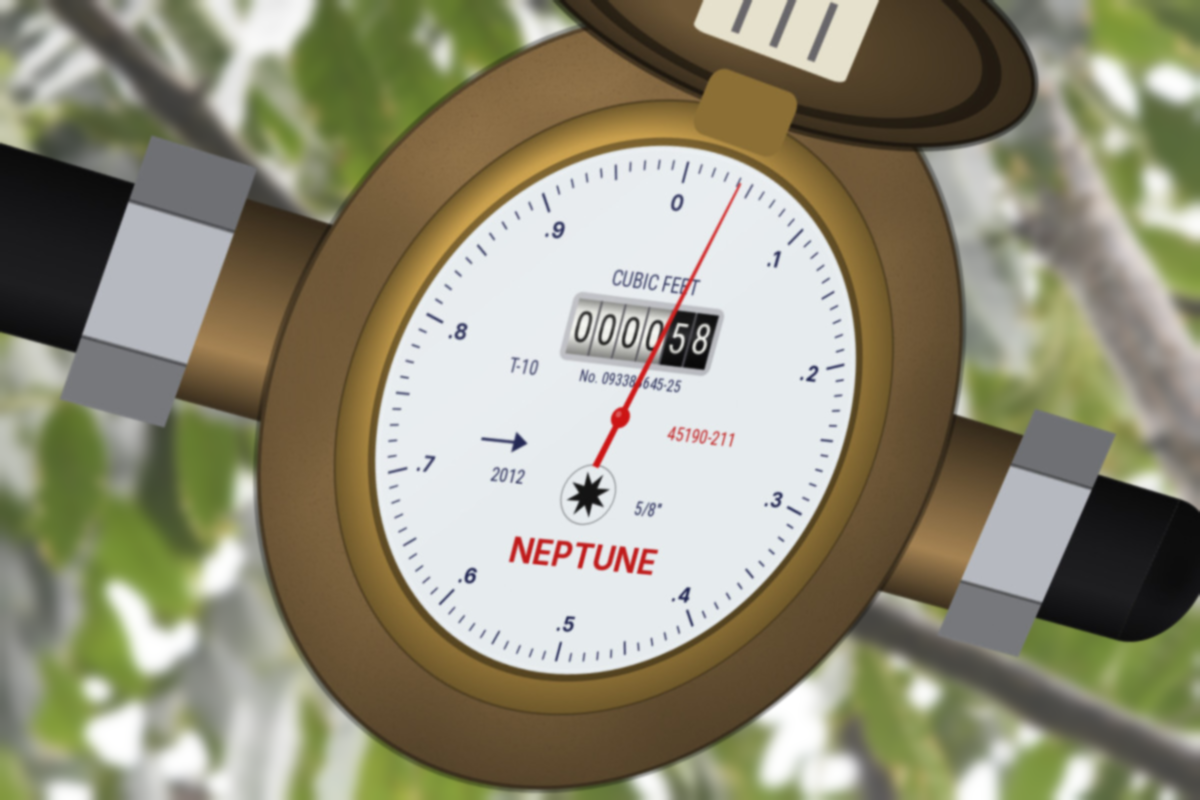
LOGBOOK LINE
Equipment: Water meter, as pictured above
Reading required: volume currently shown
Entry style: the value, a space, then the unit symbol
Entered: 58.04 ft³
